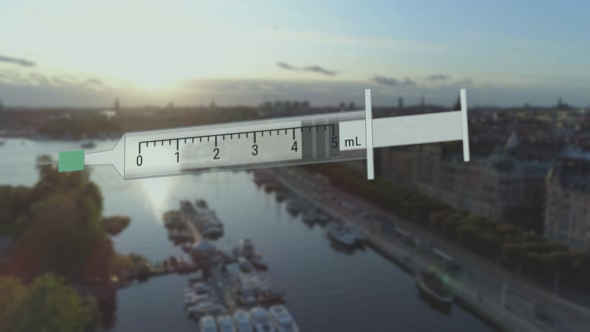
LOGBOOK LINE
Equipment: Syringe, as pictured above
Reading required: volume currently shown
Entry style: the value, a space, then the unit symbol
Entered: 4.2 mL
